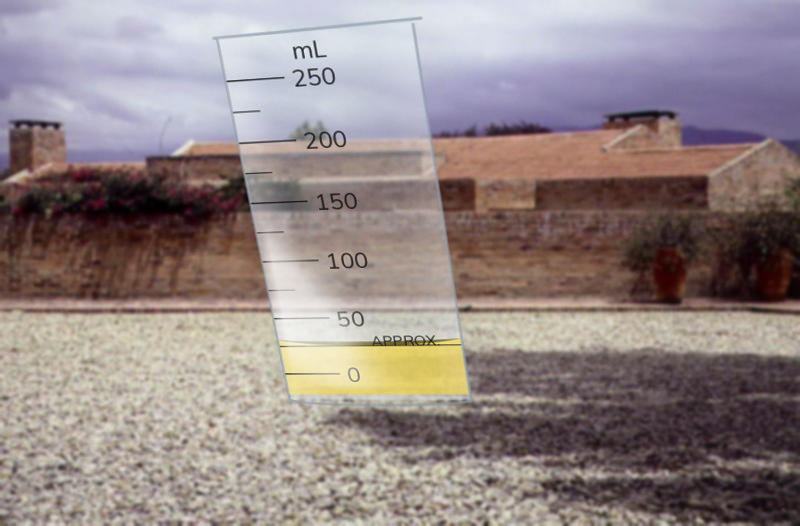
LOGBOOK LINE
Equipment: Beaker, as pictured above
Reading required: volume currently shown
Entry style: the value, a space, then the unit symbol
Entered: 25 mL
